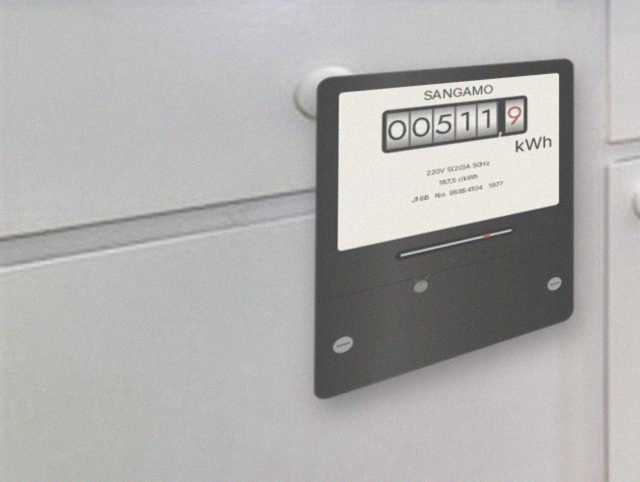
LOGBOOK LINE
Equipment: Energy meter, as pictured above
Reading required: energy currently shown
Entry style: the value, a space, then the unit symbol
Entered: 511.9 kWh
